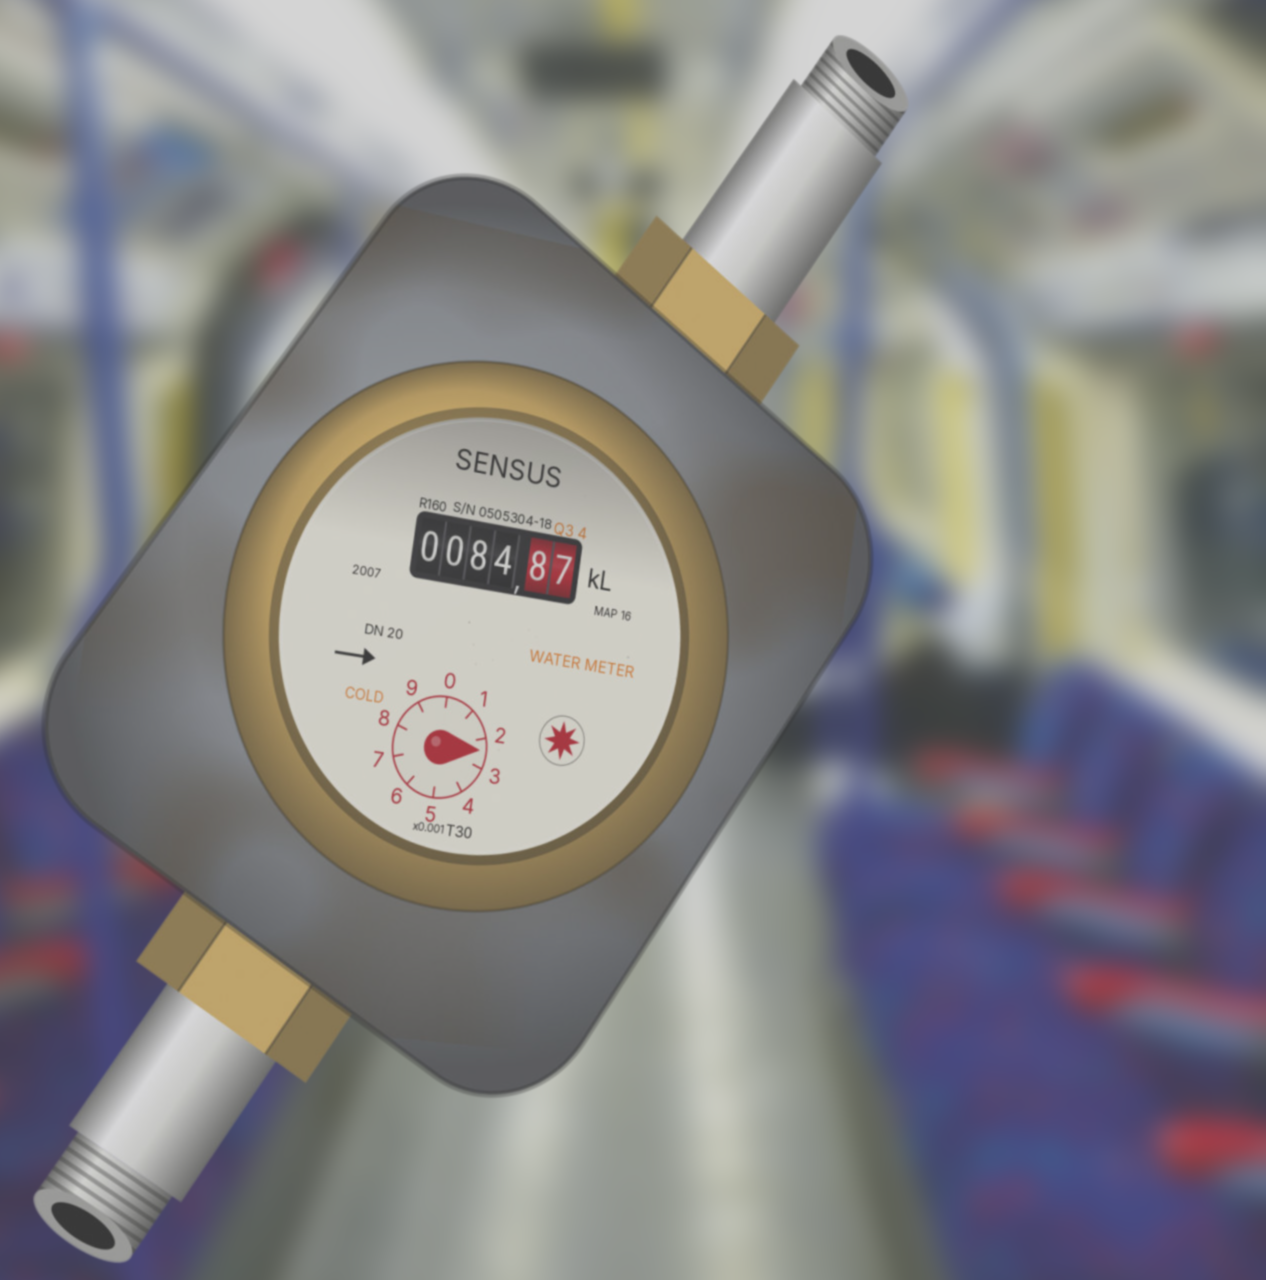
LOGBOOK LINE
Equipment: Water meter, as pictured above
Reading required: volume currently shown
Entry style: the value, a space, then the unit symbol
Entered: 84.872 kL
